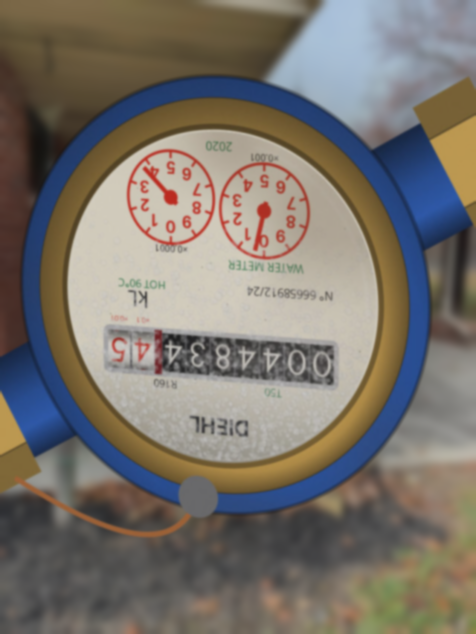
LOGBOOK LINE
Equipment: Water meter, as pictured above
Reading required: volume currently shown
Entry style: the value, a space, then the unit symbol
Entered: 44834.4503 kL
